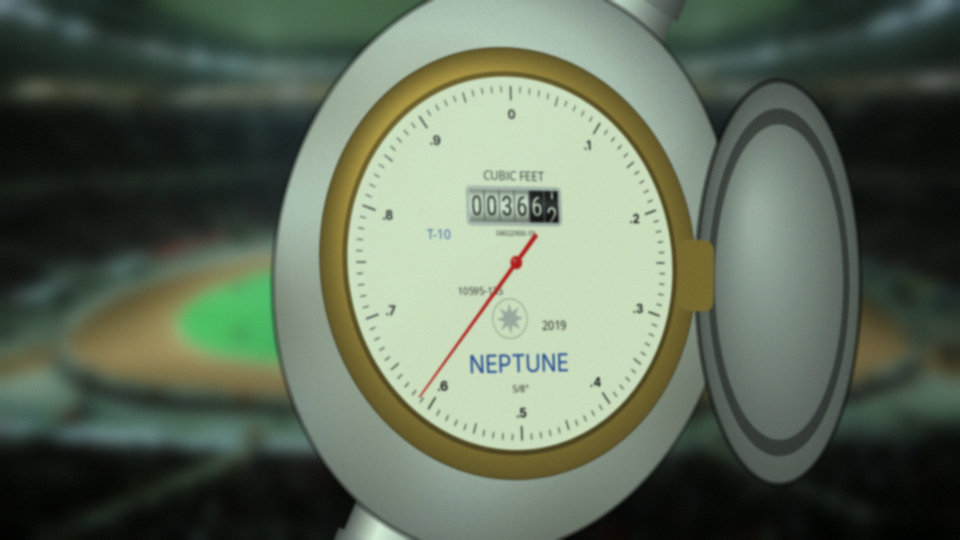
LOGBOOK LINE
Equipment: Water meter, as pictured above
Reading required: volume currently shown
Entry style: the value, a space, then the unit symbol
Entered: 3661.61 ft³
